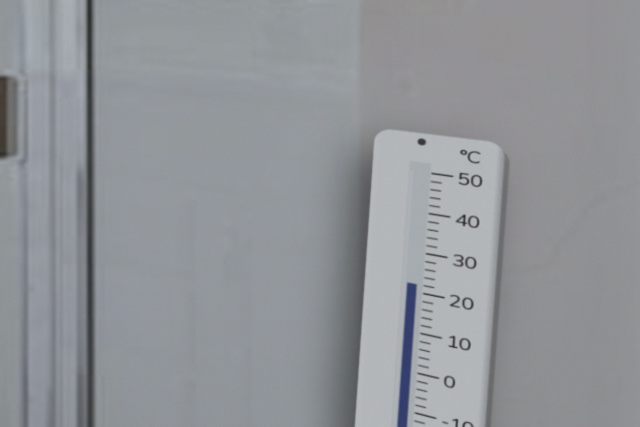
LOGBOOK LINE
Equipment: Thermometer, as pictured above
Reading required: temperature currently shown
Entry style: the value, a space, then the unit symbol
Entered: 22 °C
